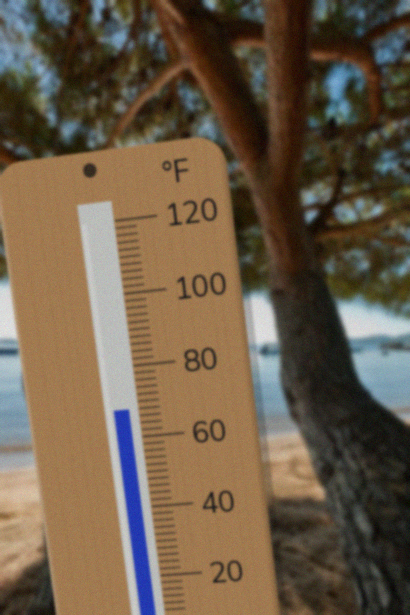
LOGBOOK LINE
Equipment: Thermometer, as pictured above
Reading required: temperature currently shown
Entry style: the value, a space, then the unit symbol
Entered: 68 °F
